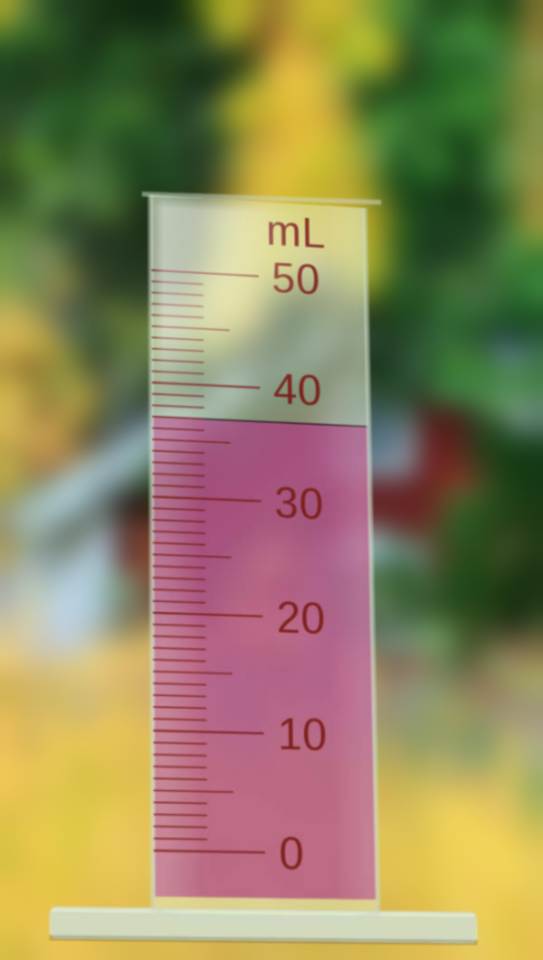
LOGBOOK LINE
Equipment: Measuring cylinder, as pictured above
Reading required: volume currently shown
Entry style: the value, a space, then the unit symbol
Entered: 37 mL
